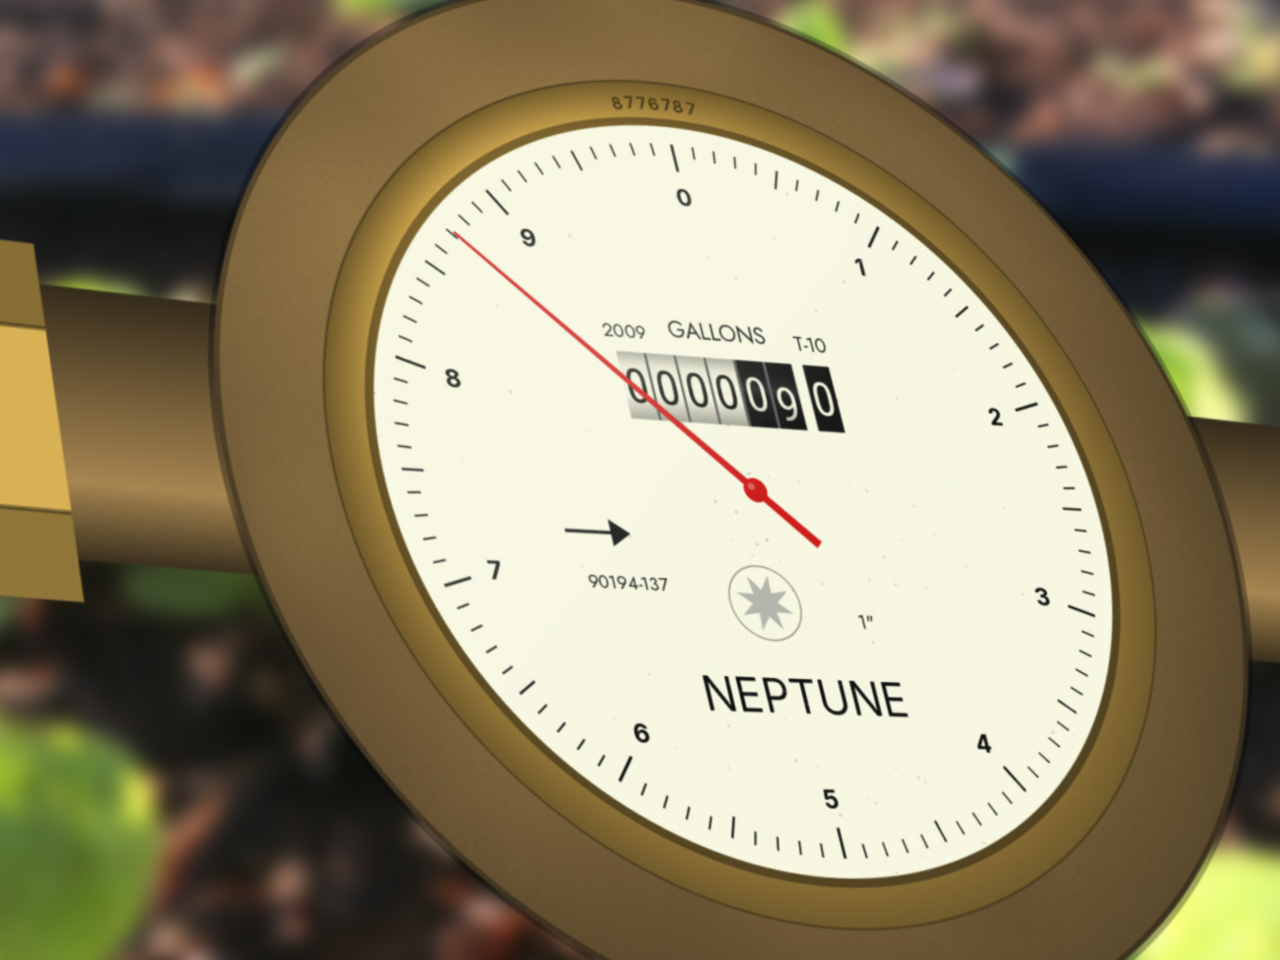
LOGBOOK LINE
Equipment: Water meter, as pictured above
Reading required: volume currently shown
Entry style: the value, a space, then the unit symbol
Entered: 88.7 gal
